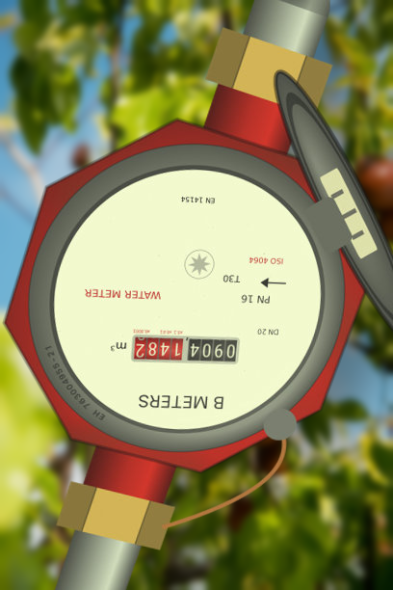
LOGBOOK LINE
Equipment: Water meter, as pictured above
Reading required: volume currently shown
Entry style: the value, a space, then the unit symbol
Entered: 904.1482 m³
